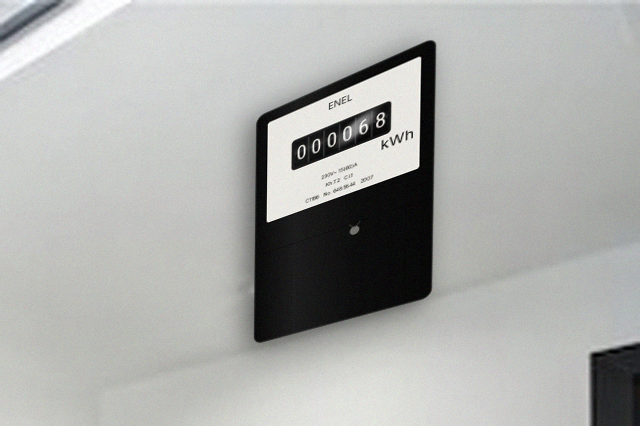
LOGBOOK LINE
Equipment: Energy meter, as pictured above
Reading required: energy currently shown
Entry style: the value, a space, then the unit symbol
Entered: 68 kWh
